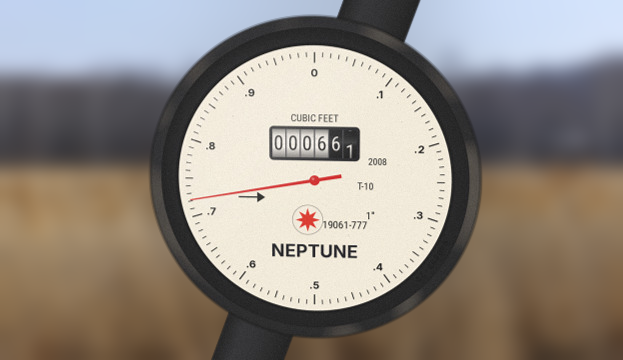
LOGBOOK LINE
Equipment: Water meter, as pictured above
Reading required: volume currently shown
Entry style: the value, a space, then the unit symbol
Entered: 660.72 ft³
